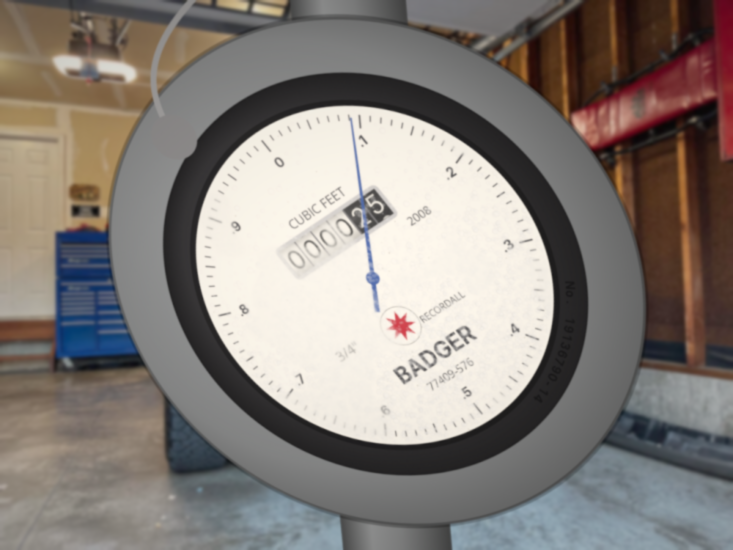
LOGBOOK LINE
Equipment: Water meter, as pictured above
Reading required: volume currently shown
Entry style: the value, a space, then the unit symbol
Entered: 25.09 ft³
